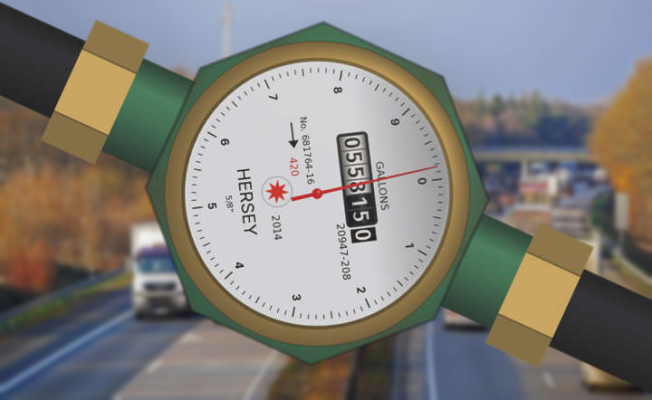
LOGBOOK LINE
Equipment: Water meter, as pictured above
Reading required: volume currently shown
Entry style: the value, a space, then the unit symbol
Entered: 558149.8 gal
